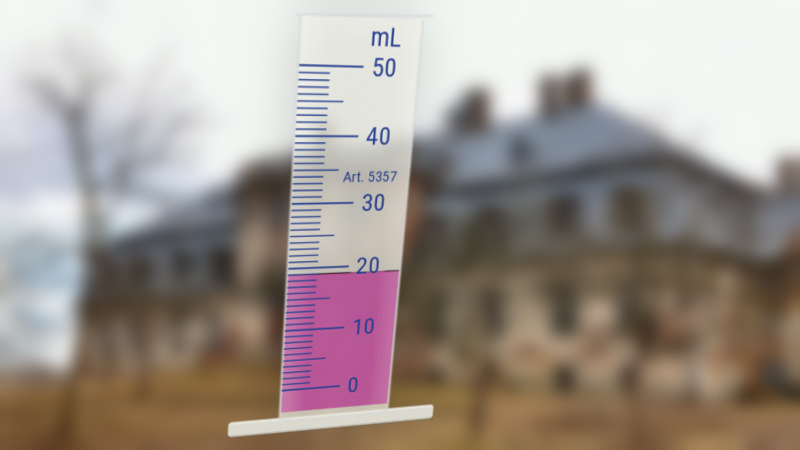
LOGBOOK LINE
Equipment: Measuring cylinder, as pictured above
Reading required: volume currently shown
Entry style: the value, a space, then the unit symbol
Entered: 19 mL
